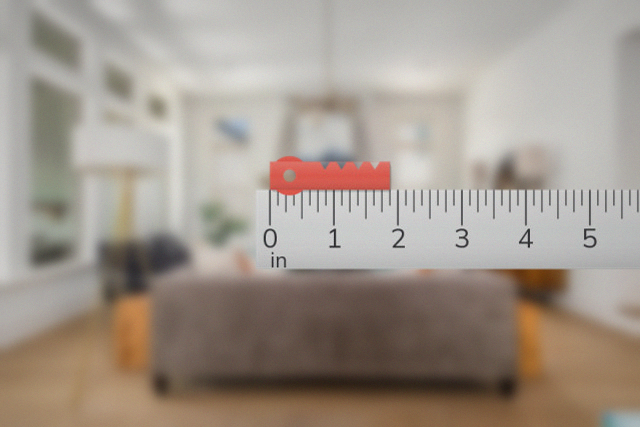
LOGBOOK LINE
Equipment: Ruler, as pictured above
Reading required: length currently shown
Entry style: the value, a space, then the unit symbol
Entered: 1.875 in
